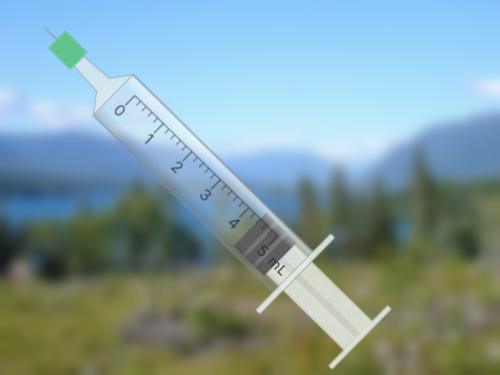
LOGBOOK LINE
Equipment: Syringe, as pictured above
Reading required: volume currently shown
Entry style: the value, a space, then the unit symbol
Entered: 4.4 mL
